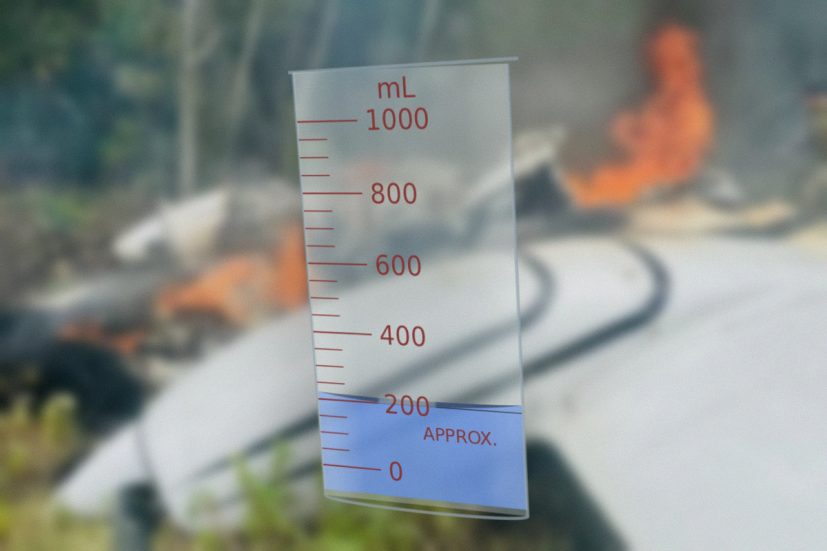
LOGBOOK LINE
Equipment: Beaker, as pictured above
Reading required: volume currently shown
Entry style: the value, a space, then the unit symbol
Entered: 200 mL
